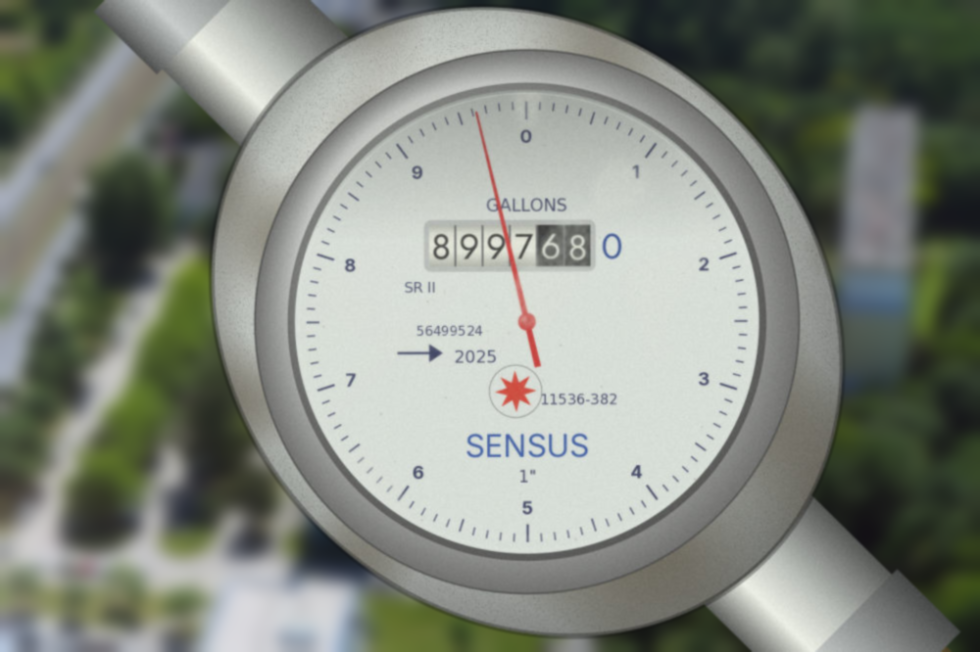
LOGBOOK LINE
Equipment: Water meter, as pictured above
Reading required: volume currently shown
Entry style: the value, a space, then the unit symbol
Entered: 8997679.6 gal
